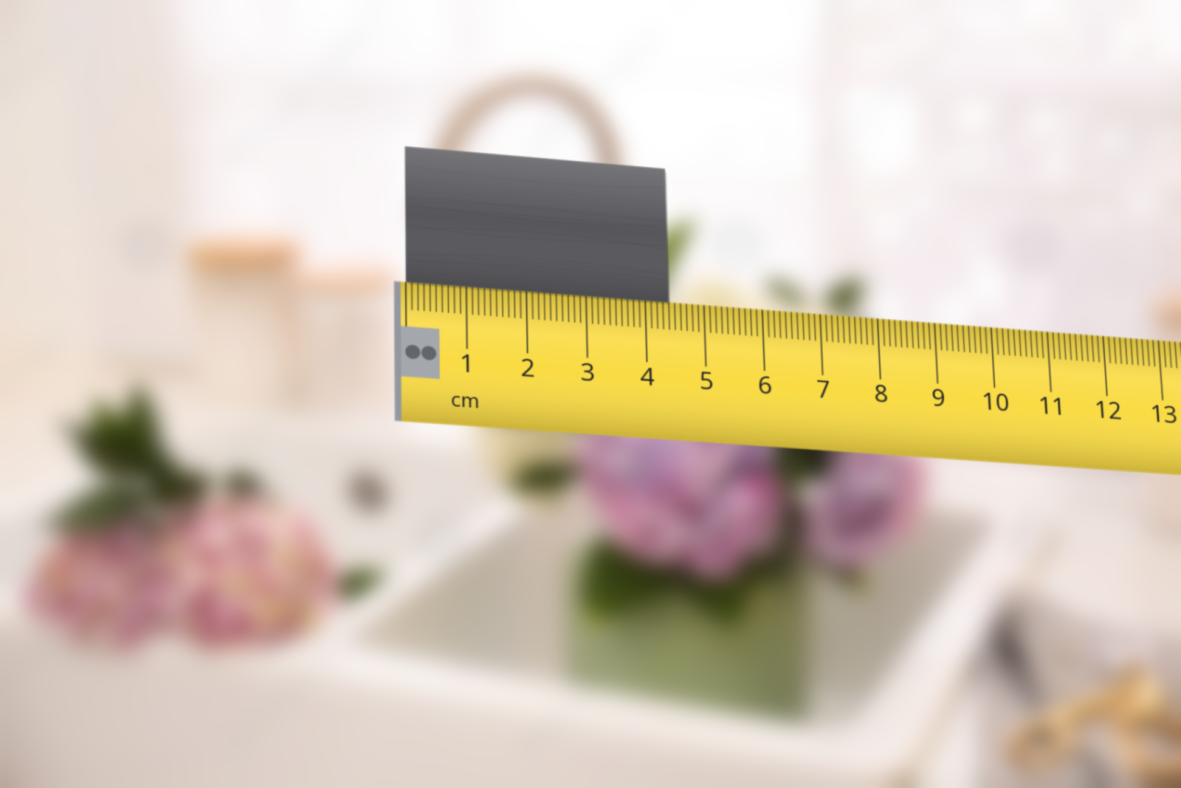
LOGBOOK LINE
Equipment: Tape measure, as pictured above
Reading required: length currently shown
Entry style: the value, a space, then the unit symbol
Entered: 4.4 cm
